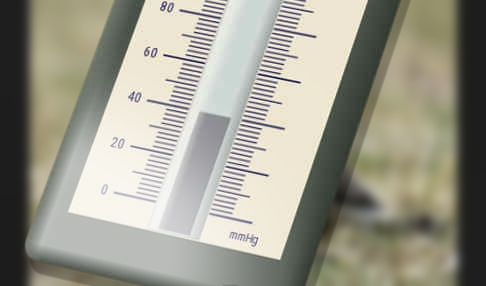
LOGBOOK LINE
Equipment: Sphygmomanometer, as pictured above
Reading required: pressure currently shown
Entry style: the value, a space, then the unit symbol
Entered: 40 mmHg
